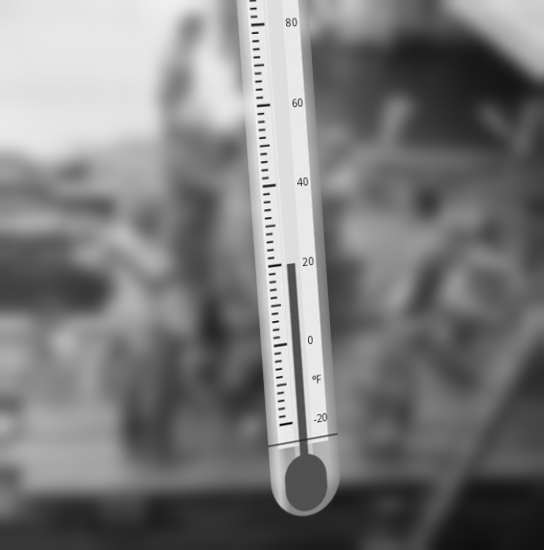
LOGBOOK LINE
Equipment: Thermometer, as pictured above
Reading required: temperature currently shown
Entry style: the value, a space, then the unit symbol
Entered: 20 °F
